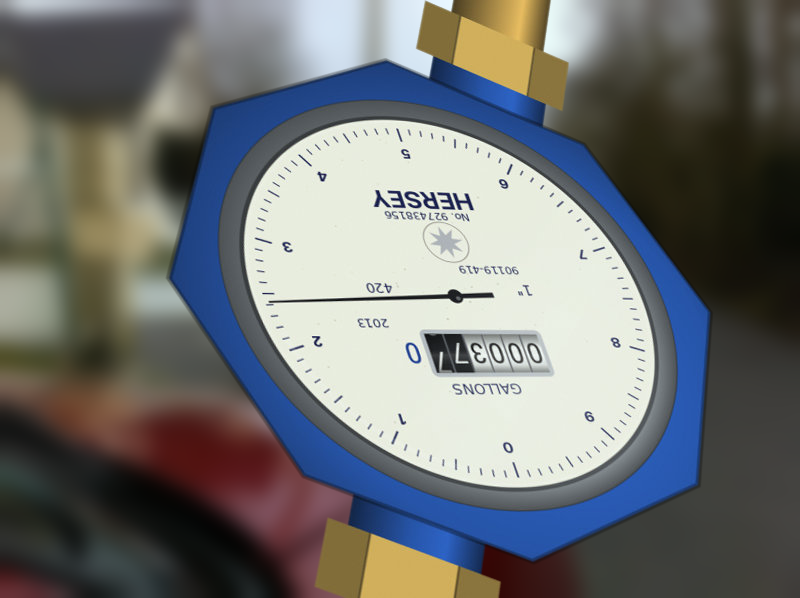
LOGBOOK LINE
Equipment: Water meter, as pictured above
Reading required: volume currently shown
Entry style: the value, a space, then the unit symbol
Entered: 3772.4 gal
